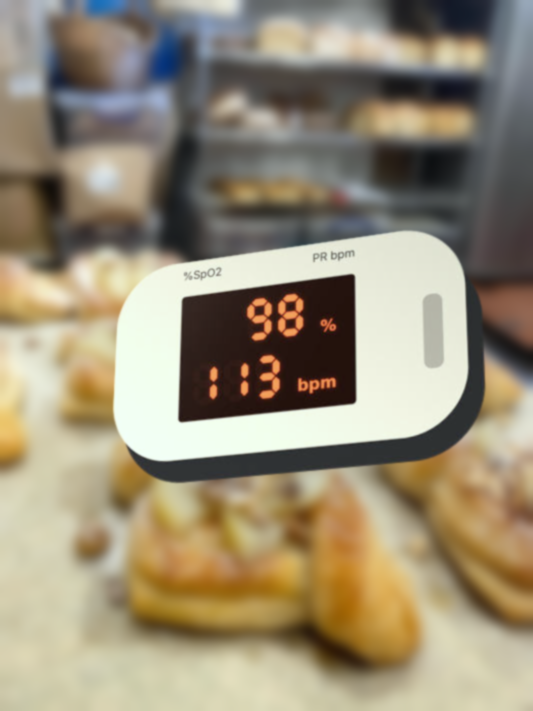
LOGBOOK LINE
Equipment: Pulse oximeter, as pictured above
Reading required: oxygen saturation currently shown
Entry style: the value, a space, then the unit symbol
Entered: 98 %
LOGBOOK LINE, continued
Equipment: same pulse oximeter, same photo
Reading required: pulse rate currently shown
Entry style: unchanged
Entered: 113 bpm
